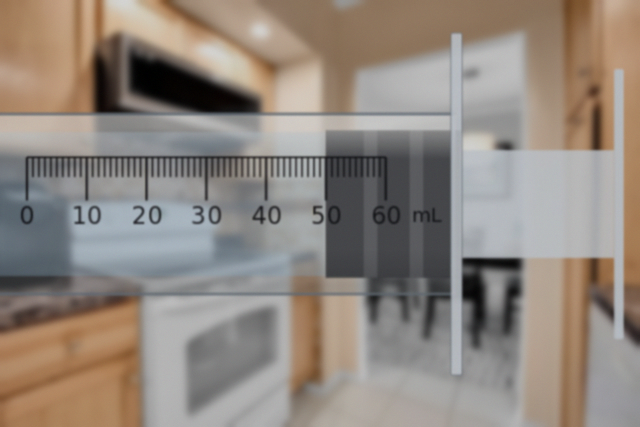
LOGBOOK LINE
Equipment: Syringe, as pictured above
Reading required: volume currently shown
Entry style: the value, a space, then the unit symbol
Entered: 50 mL
